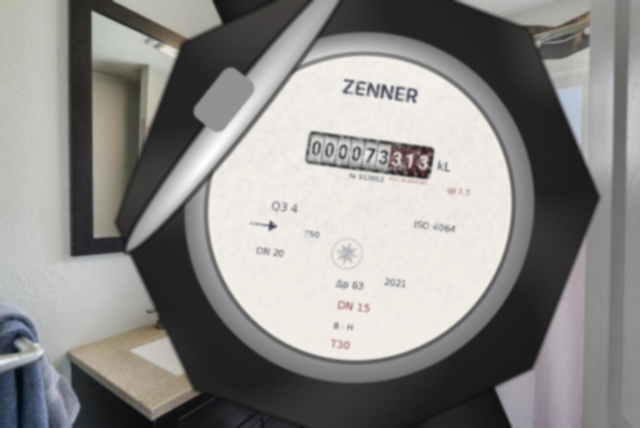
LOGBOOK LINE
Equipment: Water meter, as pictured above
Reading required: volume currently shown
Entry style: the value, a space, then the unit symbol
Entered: 73.313 kL
